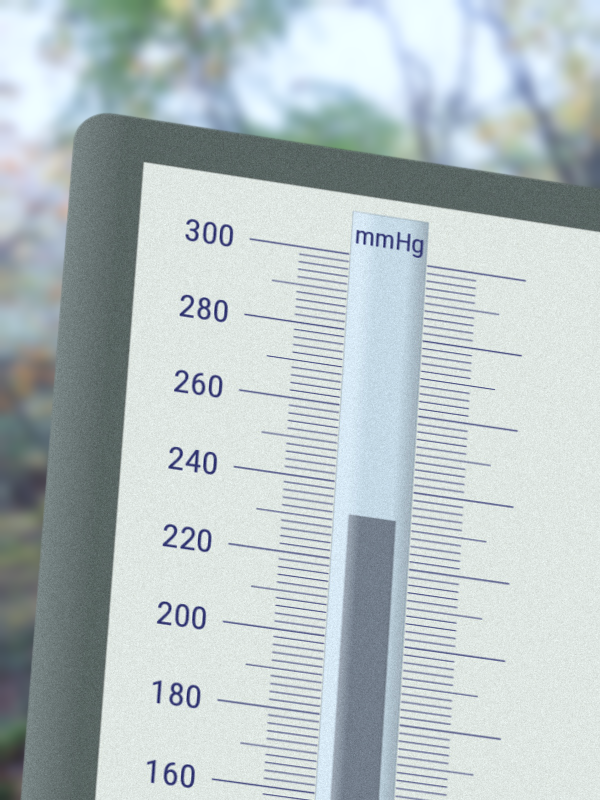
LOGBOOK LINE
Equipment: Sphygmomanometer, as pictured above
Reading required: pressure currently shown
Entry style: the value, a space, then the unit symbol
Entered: 232 mmHg
